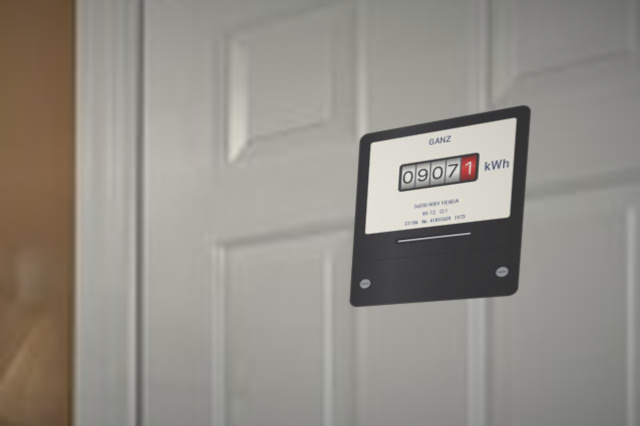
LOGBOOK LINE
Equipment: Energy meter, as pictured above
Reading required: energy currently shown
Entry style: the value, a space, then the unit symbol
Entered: 907.1 kWh
